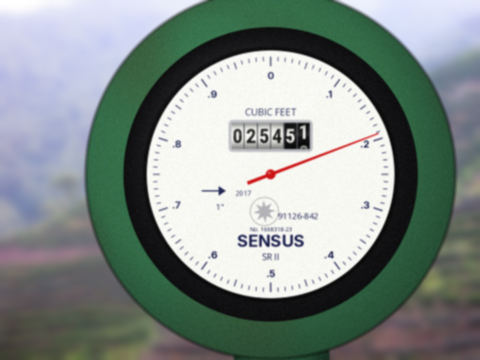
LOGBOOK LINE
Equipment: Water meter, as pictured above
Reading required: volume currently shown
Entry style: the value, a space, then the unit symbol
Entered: 25451.19 ft³
